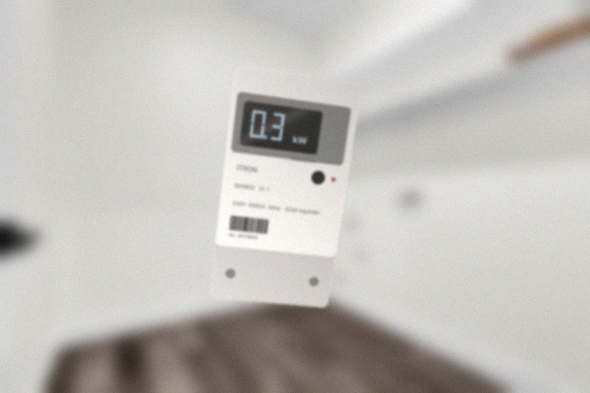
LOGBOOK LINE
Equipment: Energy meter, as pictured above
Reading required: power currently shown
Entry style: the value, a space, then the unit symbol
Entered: 0.3 kW
